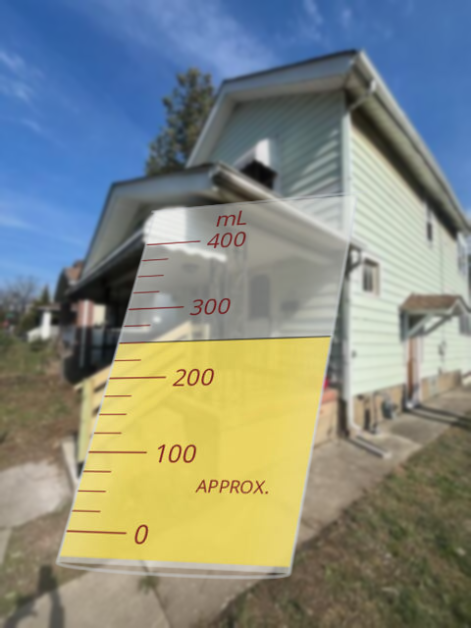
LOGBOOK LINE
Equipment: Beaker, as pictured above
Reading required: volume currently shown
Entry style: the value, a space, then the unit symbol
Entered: 250 mL
